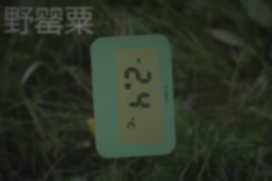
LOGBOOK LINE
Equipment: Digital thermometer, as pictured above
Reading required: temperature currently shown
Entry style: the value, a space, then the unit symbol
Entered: -2.4 °C
